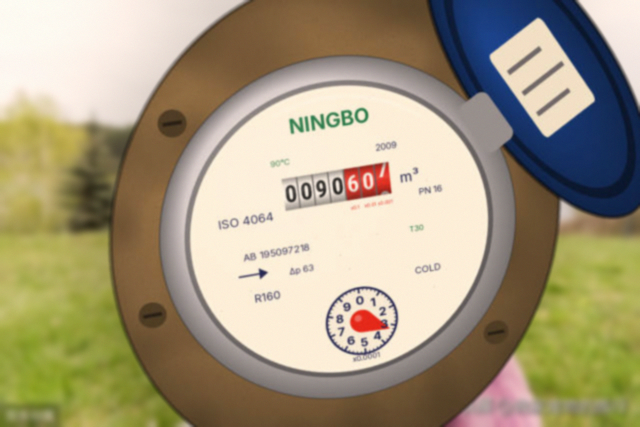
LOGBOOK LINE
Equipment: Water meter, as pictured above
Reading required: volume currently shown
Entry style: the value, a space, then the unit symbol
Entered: 90.6073 m³
